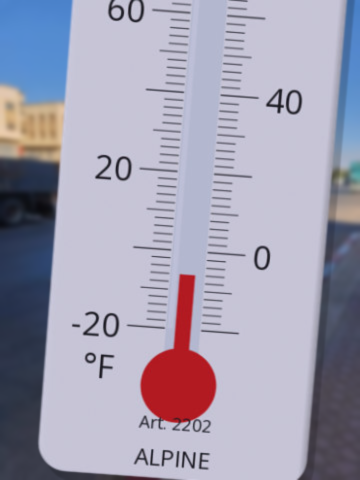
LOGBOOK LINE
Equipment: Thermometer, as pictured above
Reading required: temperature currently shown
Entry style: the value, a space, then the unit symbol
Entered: -6 °F
